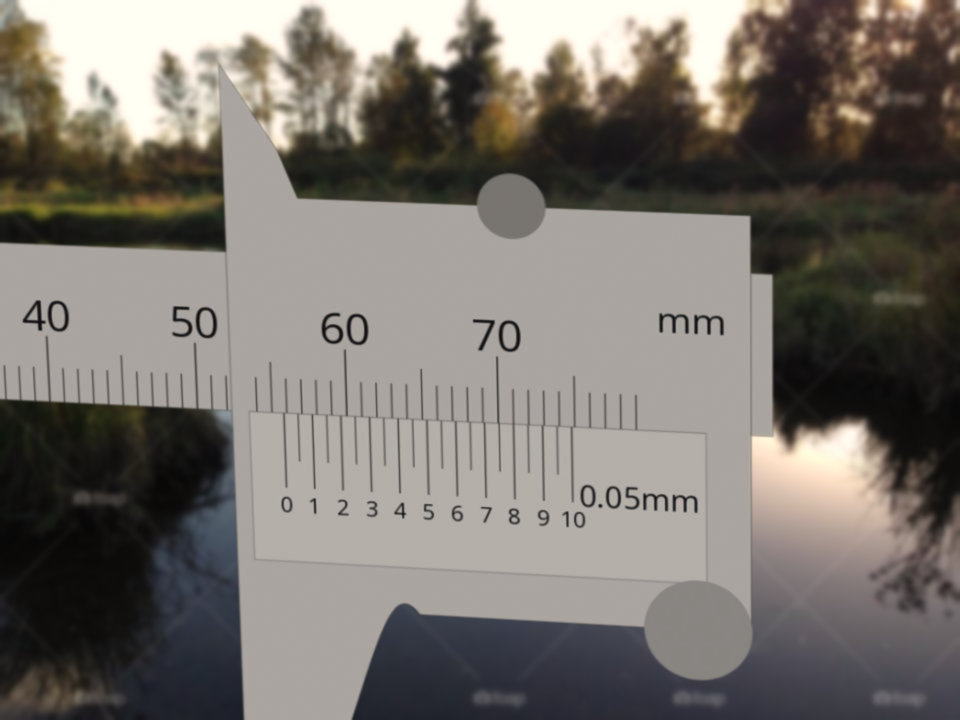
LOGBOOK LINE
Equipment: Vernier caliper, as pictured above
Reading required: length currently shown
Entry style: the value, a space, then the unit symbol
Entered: 55.8 mm
